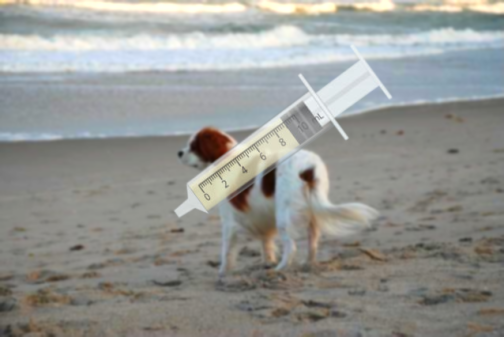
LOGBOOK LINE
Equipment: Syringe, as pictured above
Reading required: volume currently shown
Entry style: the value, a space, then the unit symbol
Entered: 9 mL
